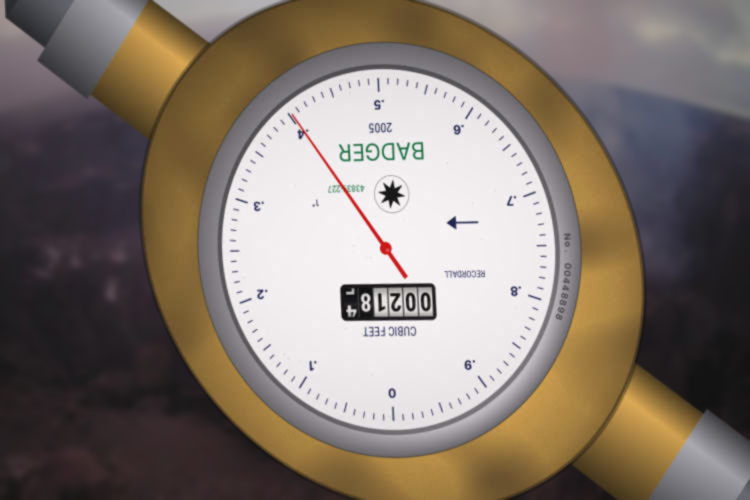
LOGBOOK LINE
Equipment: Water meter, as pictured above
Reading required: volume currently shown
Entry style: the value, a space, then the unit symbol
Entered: 2184.40 ft³
